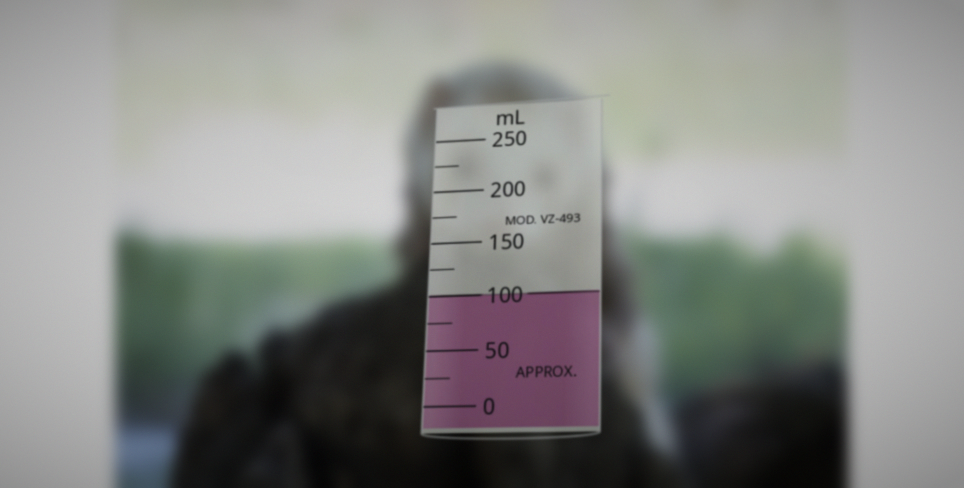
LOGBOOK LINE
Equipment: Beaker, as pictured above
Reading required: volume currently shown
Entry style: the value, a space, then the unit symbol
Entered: 100 mL
